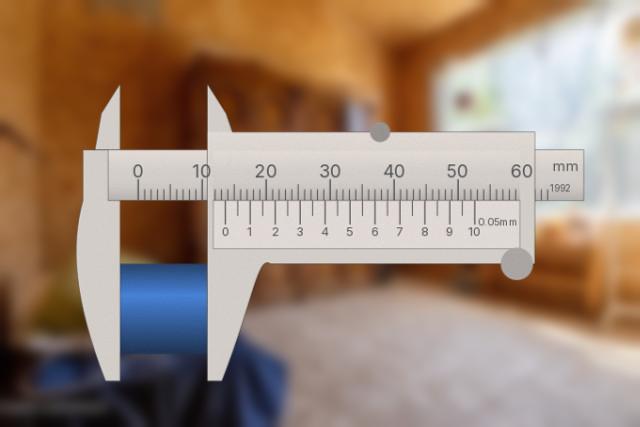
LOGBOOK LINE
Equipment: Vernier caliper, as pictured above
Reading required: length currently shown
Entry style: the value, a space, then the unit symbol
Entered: 13.6 mm
